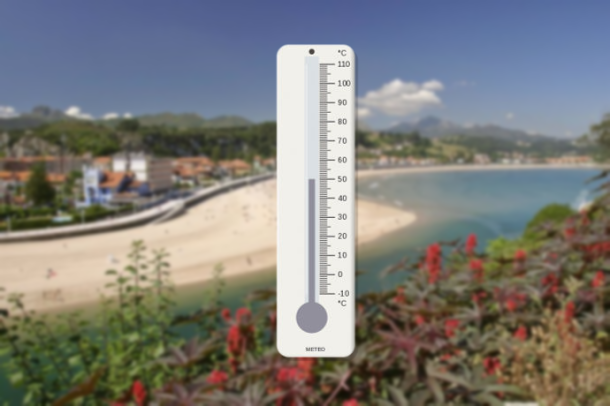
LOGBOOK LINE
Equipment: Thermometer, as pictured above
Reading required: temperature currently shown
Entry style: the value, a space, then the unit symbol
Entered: 50 °C
